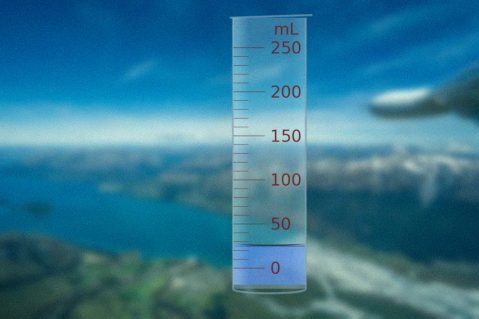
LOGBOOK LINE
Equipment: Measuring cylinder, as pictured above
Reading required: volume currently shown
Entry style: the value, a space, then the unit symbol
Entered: 25 mL
